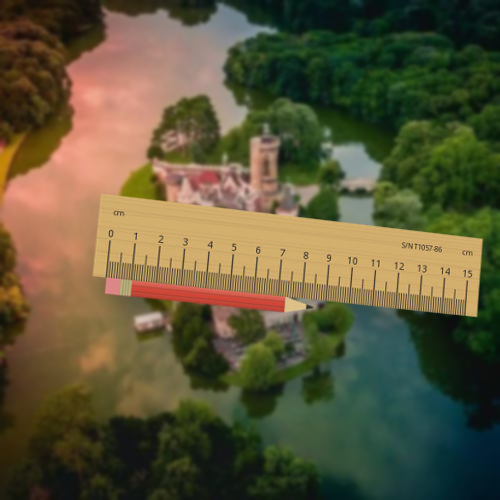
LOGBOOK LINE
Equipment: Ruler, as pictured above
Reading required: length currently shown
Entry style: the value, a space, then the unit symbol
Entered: 8.5 cm
